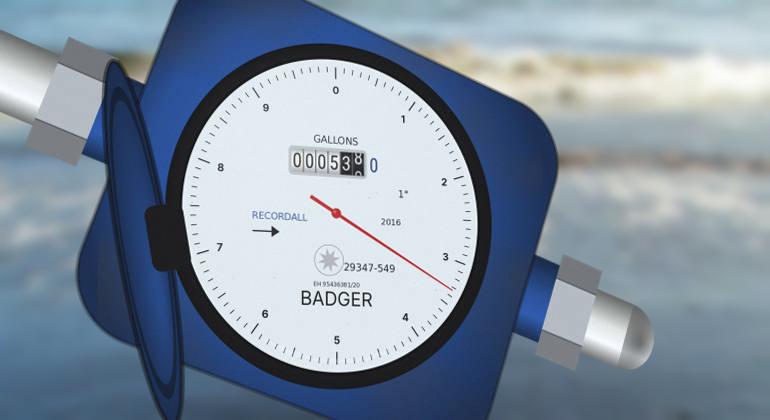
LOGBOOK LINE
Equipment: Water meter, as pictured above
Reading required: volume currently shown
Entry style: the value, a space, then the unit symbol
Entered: 5383.3 gal
